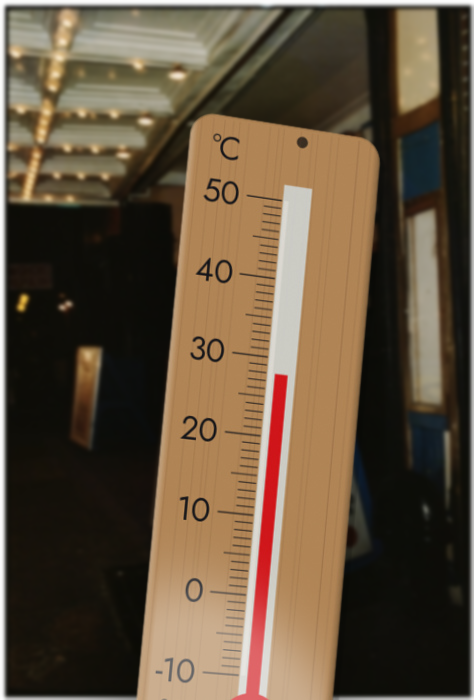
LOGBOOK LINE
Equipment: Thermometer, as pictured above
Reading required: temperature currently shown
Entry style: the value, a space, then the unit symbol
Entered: 28 °C
